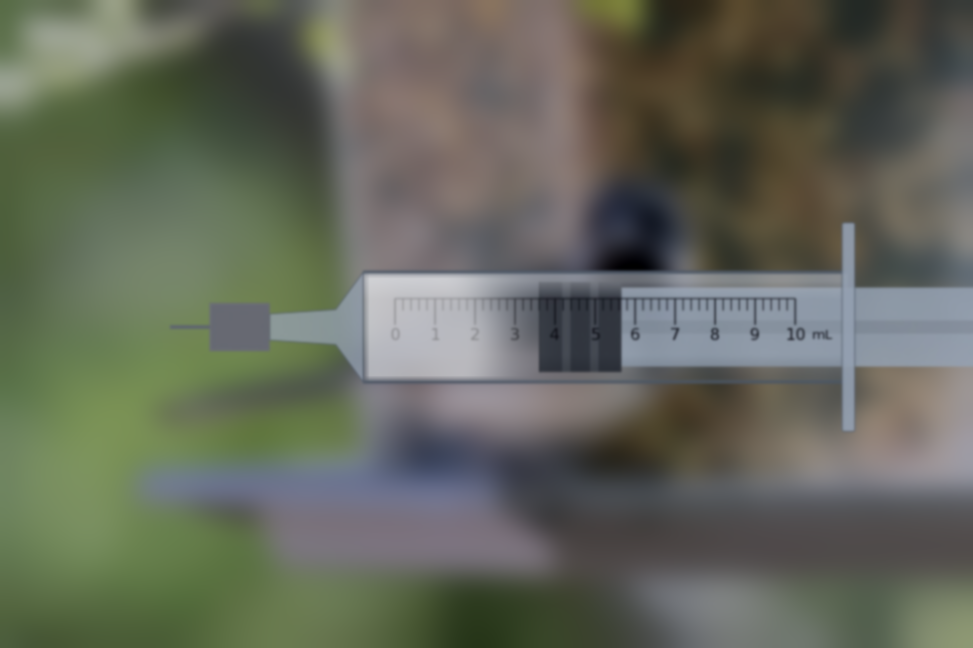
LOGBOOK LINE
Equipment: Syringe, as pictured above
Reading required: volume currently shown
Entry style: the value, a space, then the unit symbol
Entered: 3.6 mL
